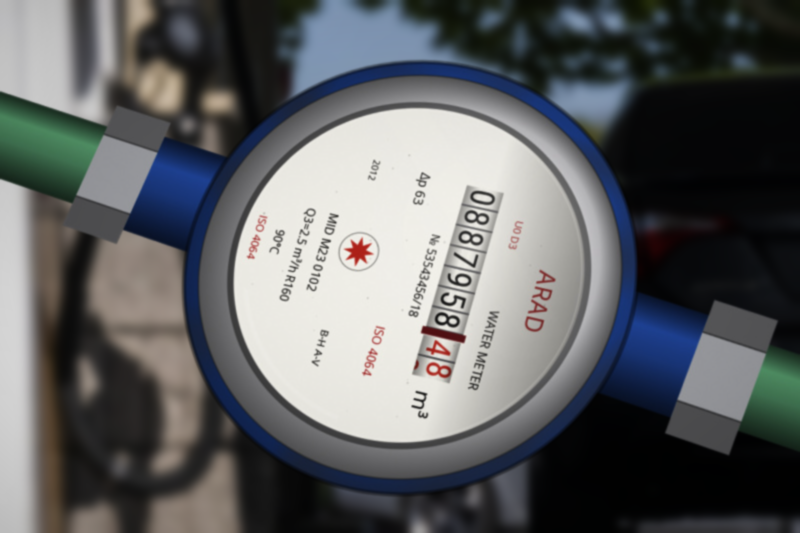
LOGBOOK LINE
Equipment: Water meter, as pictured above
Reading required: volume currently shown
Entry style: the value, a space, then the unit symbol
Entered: 887958.48 m³
